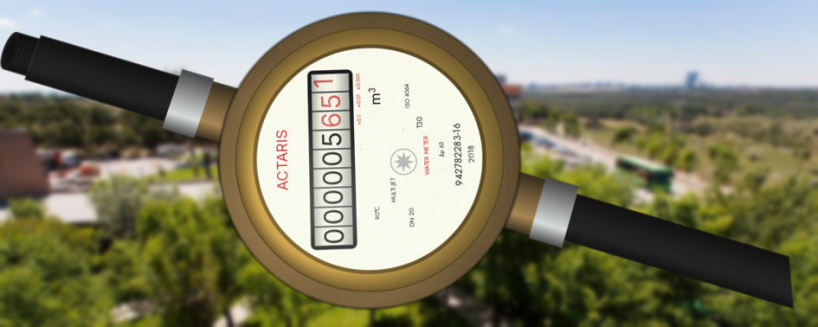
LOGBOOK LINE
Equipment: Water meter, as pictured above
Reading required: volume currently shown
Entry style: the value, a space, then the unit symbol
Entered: 5.651 m³
